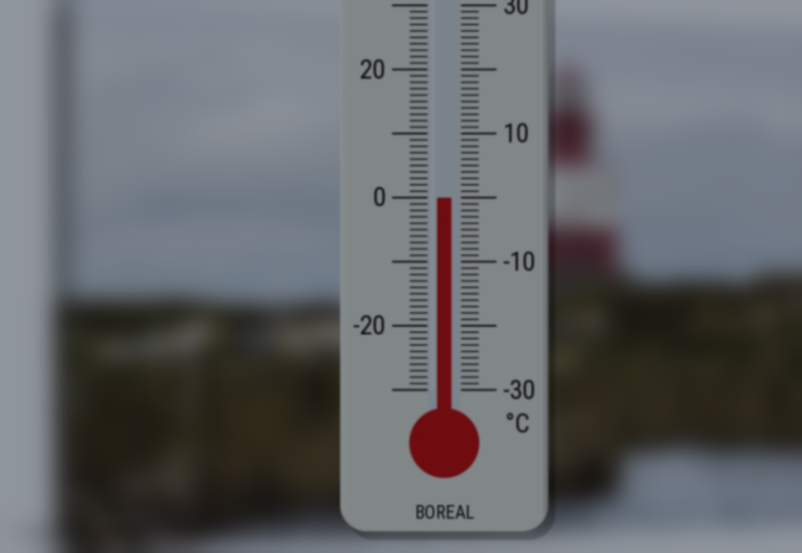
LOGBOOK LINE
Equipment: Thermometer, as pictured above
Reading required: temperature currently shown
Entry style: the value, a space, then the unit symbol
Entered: 0 °C
